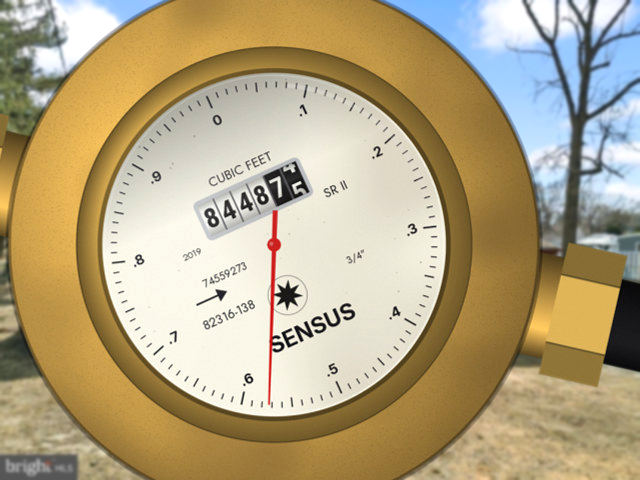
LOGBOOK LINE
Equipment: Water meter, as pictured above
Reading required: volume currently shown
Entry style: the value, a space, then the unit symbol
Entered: 844874.57 ft³
